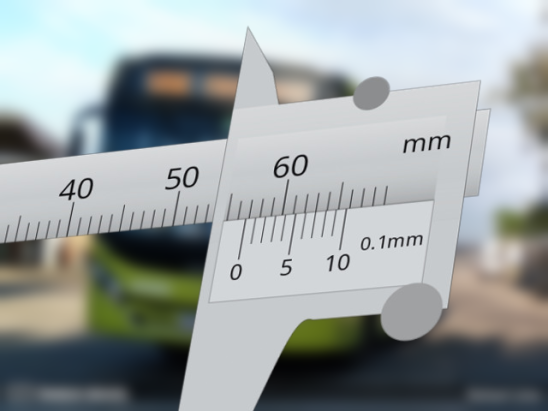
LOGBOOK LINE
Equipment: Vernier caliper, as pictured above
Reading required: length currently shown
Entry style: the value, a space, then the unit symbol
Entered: 56.7 mm
